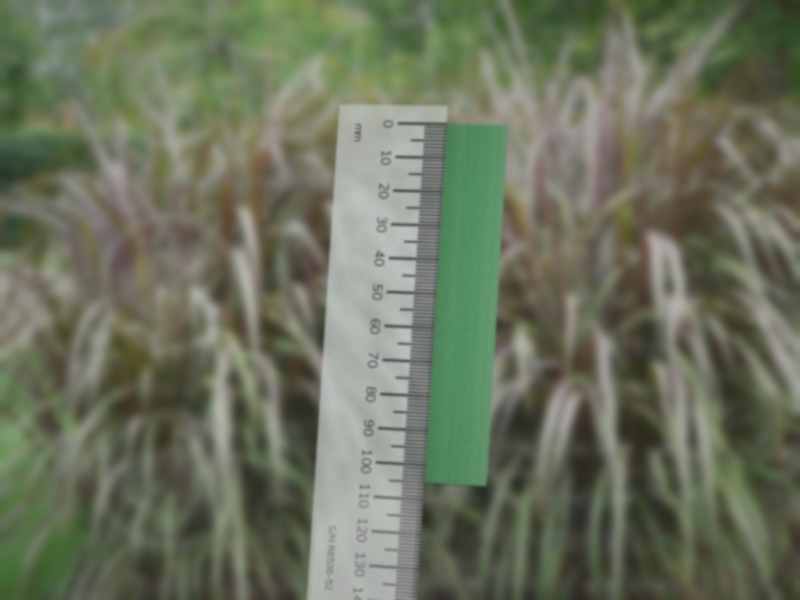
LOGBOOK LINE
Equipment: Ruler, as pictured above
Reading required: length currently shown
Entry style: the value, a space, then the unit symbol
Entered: 105 mm
